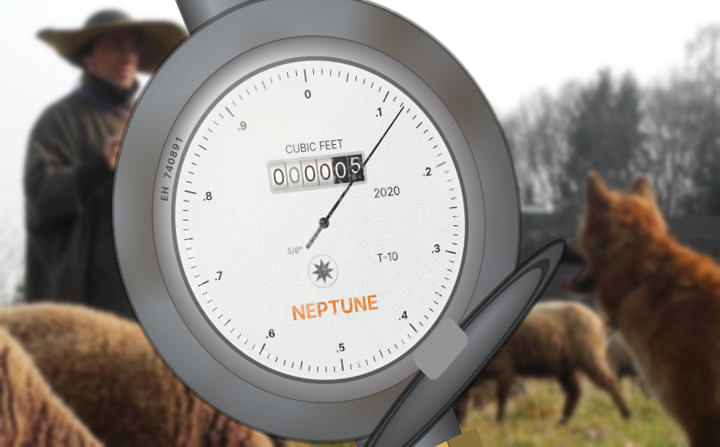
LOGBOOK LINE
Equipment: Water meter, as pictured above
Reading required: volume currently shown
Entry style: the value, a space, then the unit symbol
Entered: 5.12 ft³
